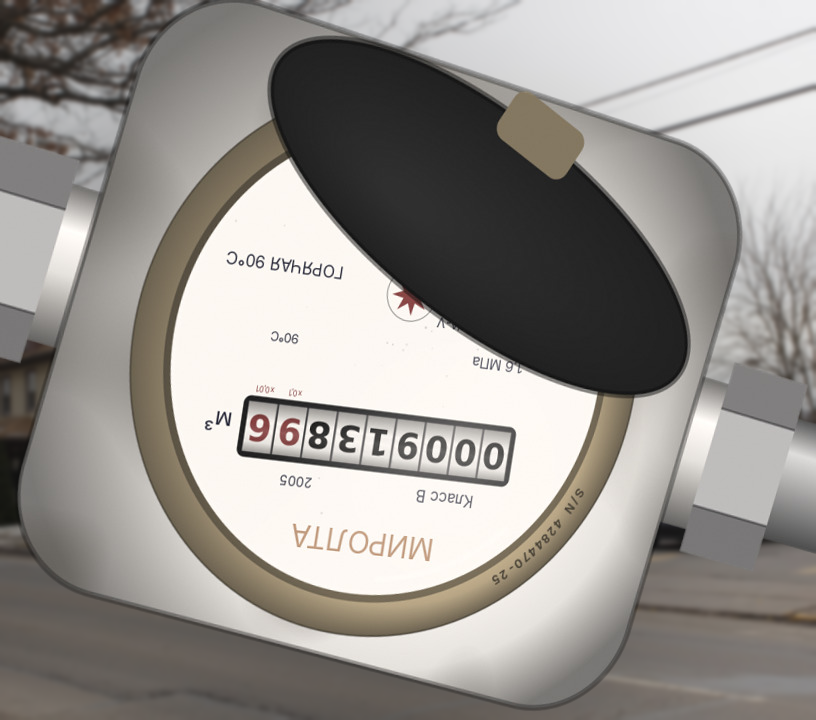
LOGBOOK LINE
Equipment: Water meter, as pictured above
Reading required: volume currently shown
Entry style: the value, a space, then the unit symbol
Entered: 9138.96 m³
